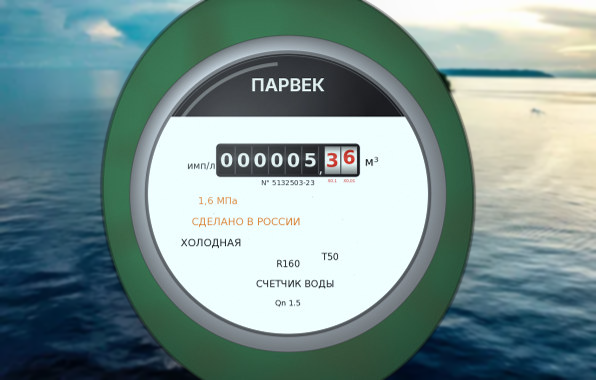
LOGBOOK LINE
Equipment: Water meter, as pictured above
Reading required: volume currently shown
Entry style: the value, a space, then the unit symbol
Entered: 5.36 m³
